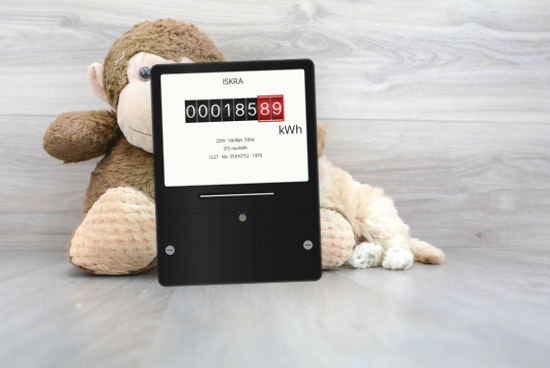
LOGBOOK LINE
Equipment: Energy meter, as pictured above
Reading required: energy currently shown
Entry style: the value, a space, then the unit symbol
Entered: 185.89 kWh
